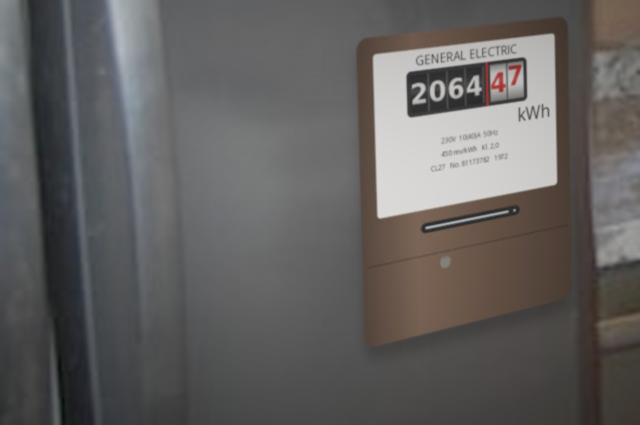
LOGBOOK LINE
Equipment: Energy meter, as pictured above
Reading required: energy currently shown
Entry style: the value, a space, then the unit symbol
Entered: 2064.47 kWh
